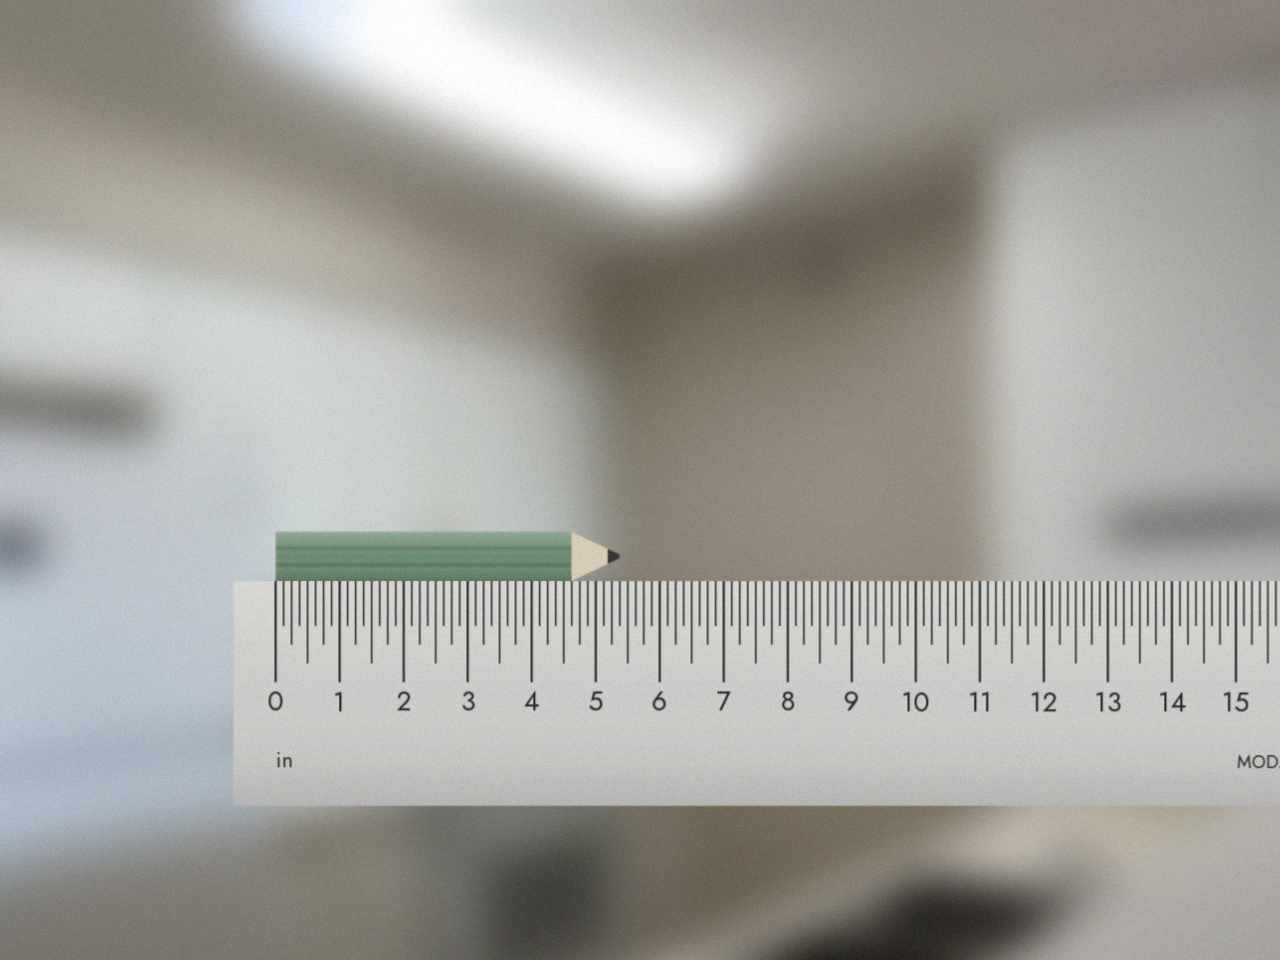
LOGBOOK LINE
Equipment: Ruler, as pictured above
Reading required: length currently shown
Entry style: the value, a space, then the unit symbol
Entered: 5.375 in
